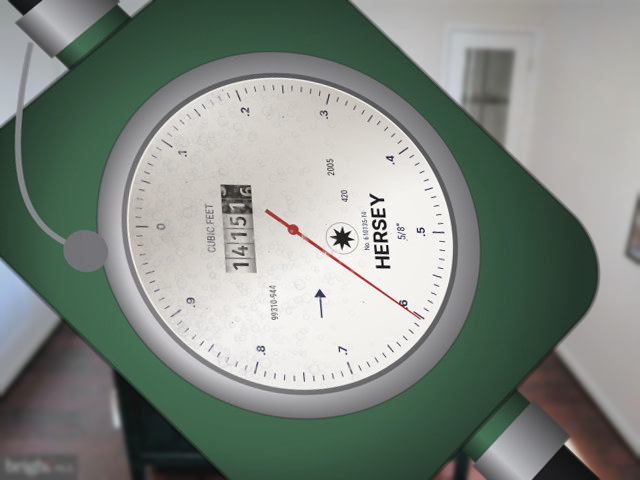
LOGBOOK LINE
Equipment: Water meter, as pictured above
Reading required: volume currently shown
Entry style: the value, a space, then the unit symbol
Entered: 141515.60 ft³
